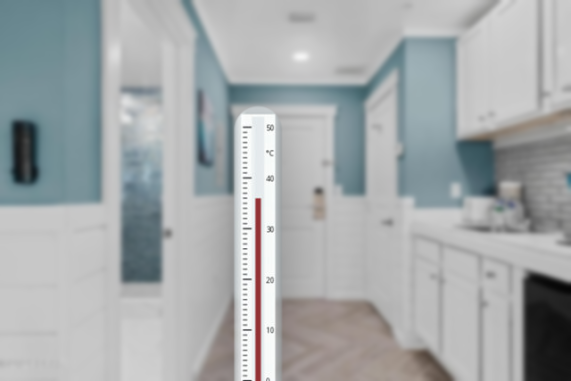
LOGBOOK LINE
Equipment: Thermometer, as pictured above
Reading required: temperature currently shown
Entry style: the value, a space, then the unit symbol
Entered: 36 °C
